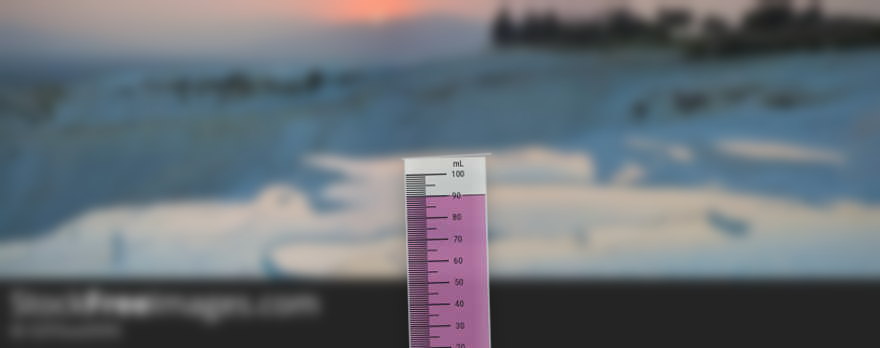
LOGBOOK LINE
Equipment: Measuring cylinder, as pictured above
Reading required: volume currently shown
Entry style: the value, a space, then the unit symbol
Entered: 90 mL
